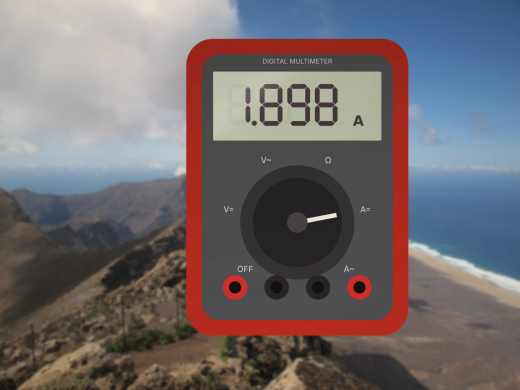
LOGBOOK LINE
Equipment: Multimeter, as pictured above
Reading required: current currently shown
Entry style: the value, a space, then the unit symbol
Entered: 1.898 A
